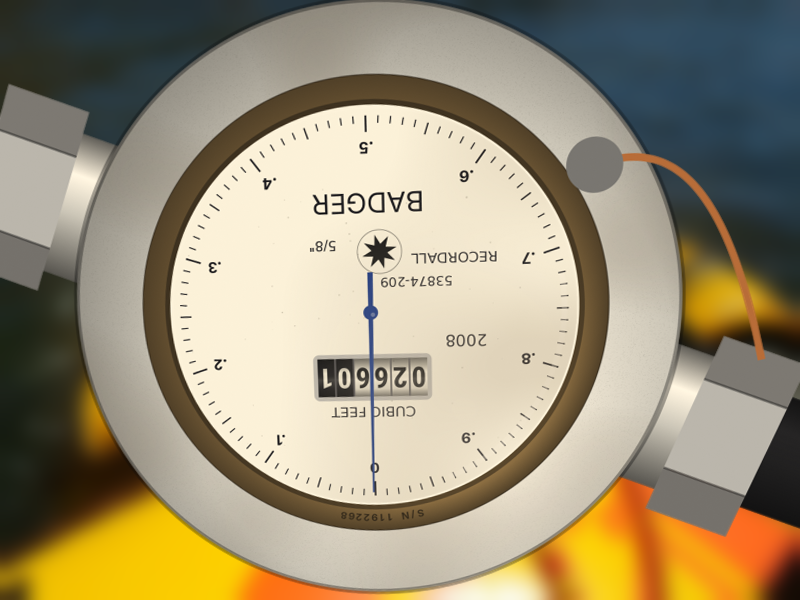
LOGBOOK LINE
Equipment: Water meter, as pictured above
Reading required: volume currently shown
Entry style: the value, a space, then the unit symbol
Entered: 26601.00 ft³
